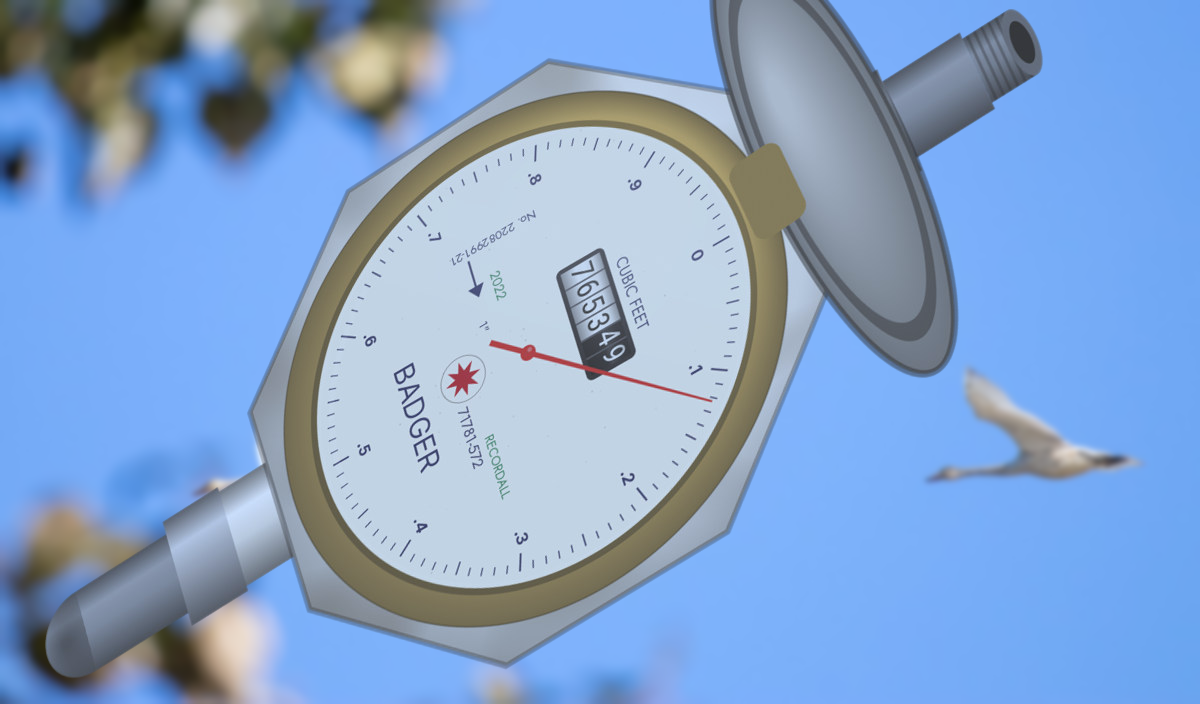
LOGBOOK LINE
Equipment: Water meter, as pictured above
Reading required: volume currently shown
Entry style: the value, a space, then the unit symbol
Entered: 765349.12 ft³
